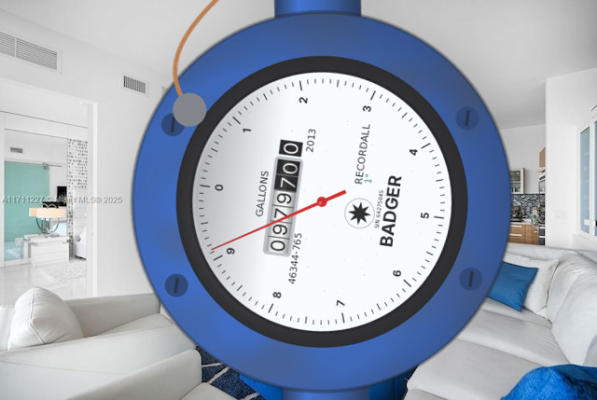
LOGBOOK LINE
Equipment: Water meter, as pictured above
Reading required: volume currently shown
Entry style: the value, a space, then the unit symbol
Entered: 979699.1 gal
